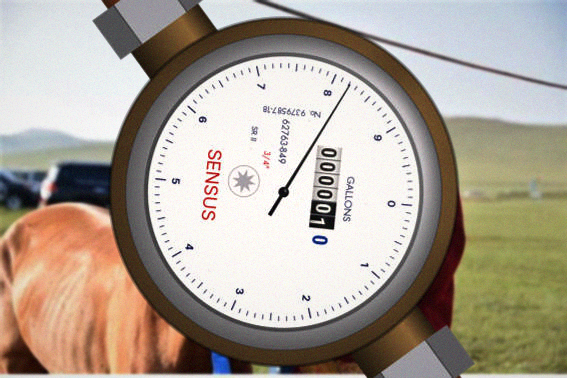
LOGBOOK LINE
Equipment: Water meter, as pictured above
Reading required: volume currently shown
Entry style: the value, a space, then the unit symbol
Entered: 8.2 gal
